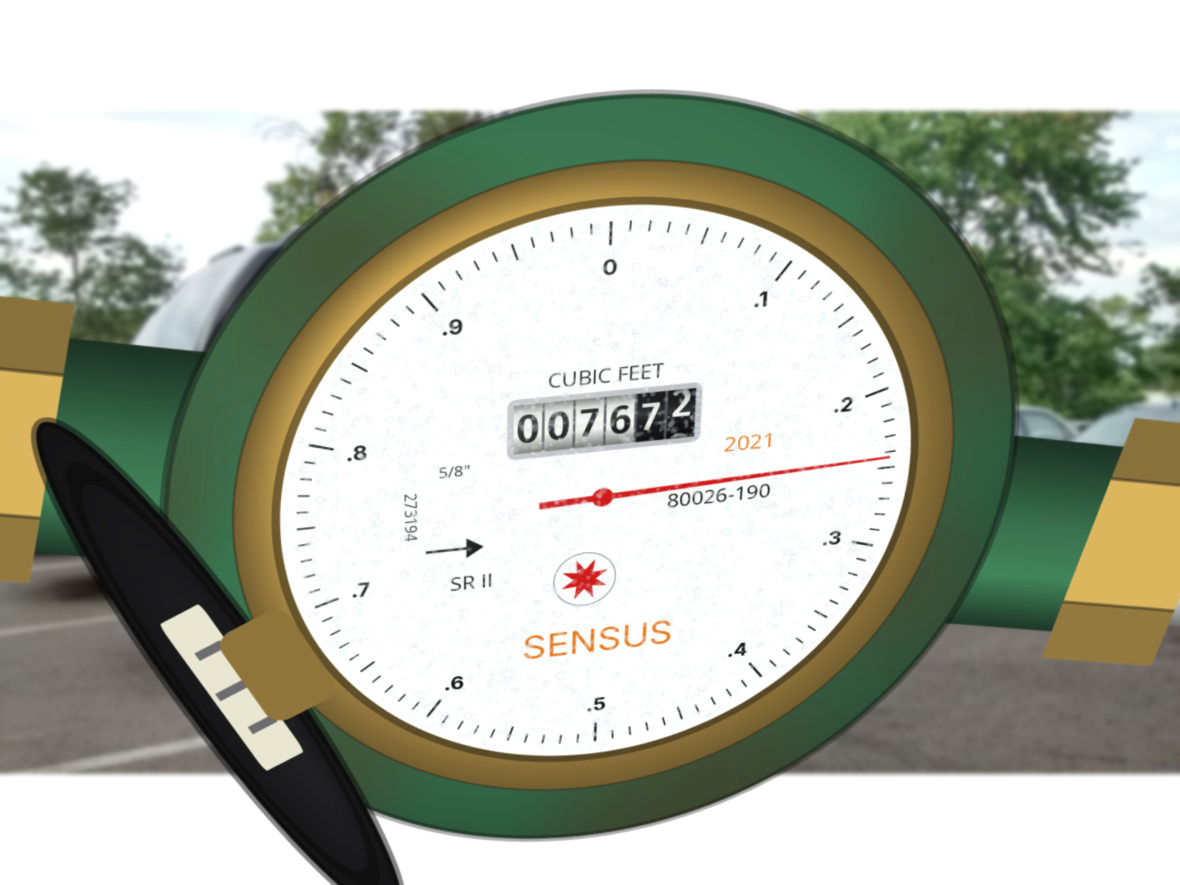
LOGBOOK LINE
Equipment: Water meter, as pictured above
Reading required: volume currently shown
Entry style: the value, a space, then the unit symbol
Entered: 7672.24 ft³
